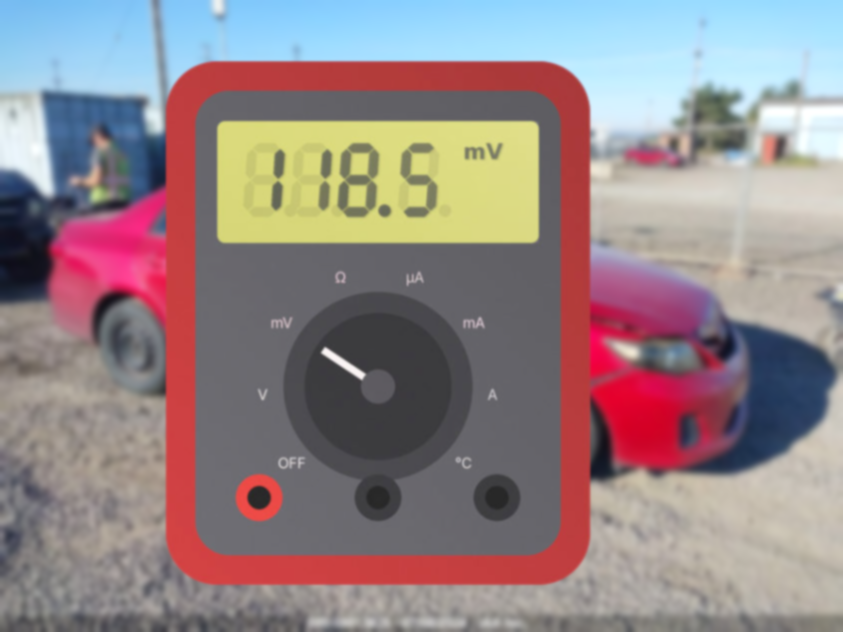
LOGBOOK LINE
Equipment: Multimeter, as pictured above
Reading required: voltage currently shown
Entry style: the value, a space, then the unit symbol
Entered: 118.5 mV
